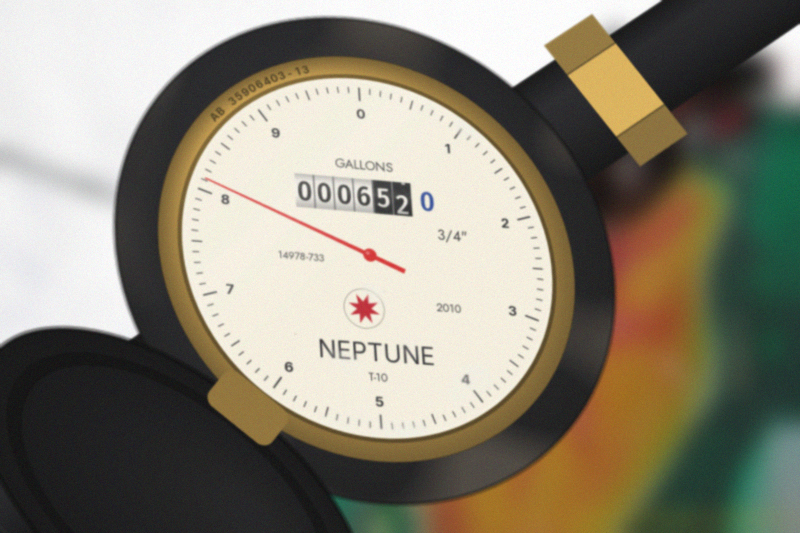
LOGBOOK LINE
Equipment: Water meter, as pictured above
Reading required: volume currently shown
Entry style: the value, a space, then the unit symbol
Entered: 6518.1 gal
